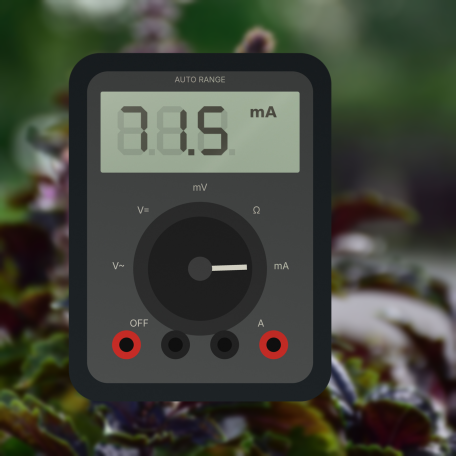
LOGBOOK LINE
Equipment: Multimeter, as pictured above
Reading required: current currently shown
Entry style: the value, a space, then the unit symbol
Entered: 71.5 mA
